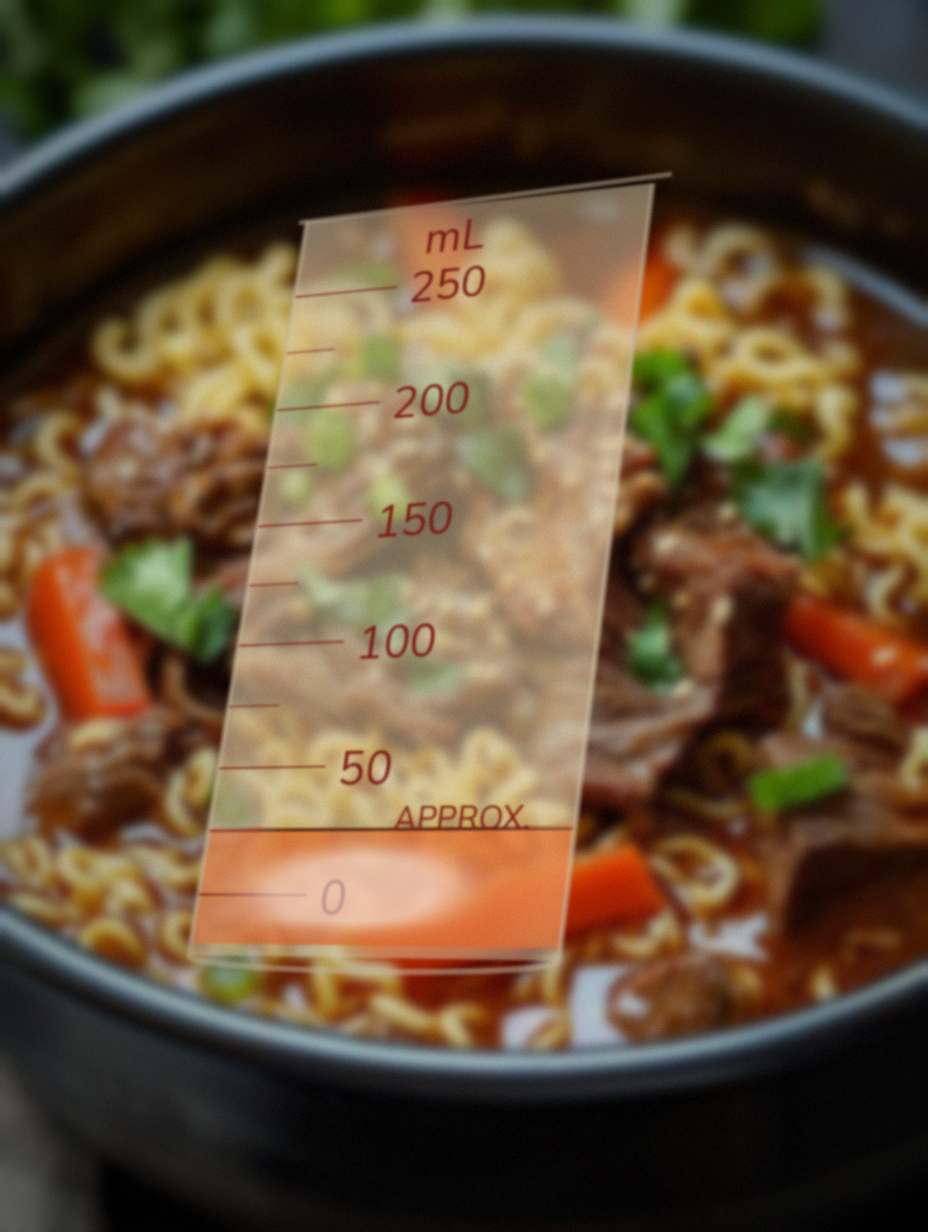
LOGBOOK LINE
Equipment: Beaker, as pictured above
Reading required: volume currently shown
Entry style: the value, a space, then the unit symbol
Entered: 25 mL
